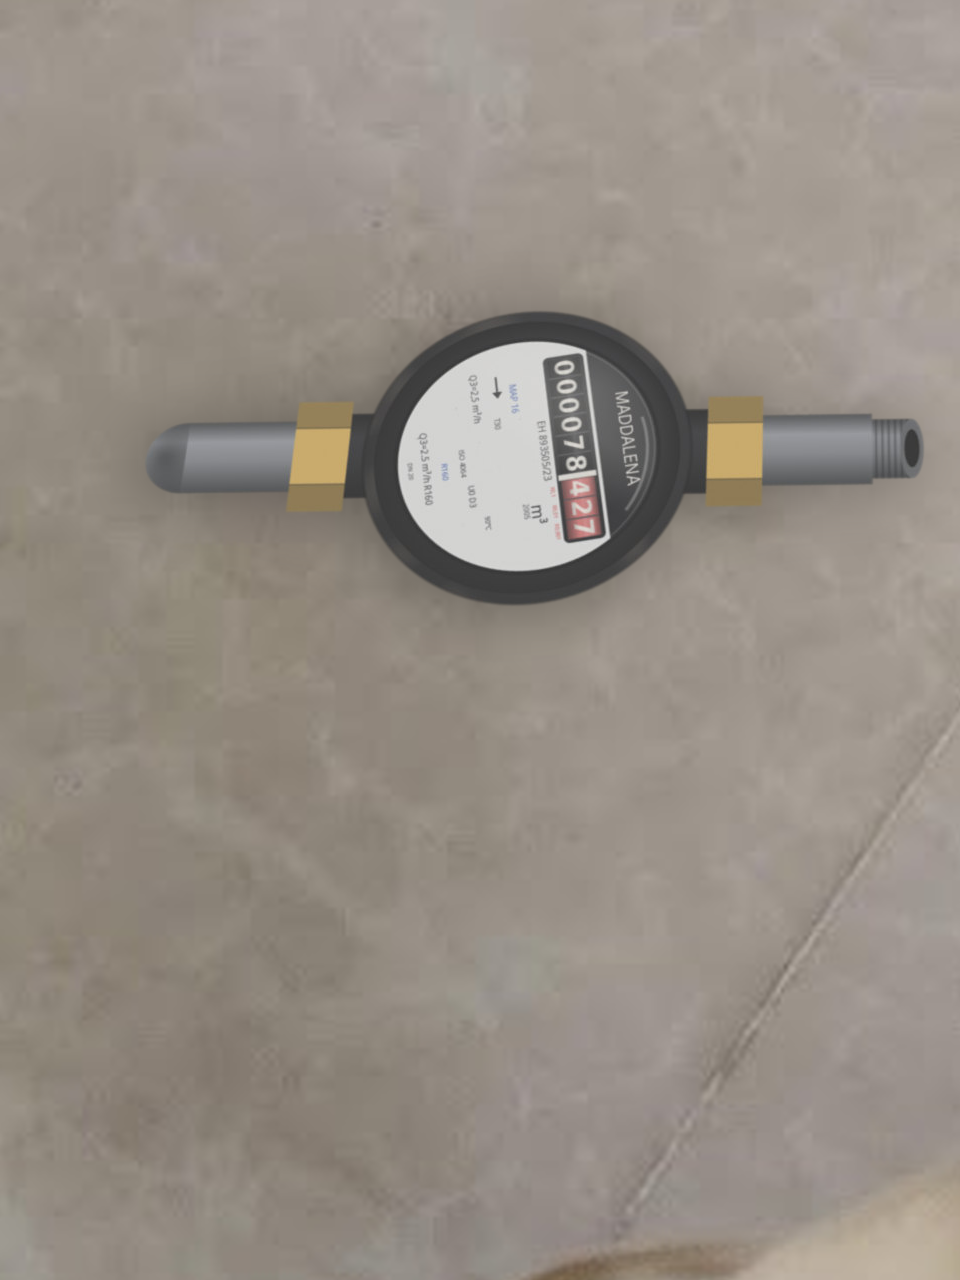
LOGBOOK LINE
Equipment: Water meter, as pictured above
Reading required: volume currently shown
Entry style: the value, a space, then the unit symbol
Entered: 78.427 m³
